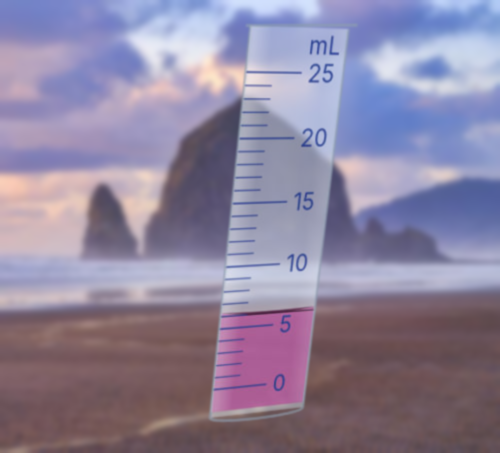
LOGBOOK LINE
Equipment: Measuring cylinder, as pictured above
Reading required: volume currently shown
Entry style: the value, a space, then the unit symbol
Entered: 6 mL
